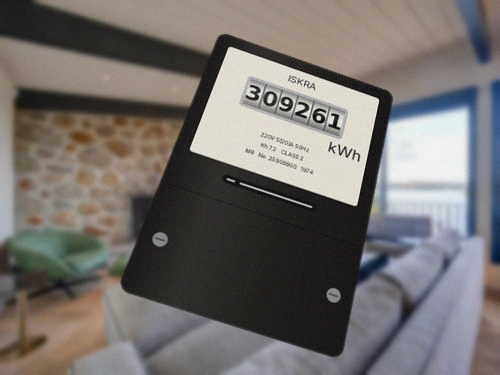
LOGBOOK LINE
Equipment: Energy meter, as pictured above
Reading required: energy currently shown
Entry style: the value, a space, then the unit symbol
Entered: 309261 kWh
